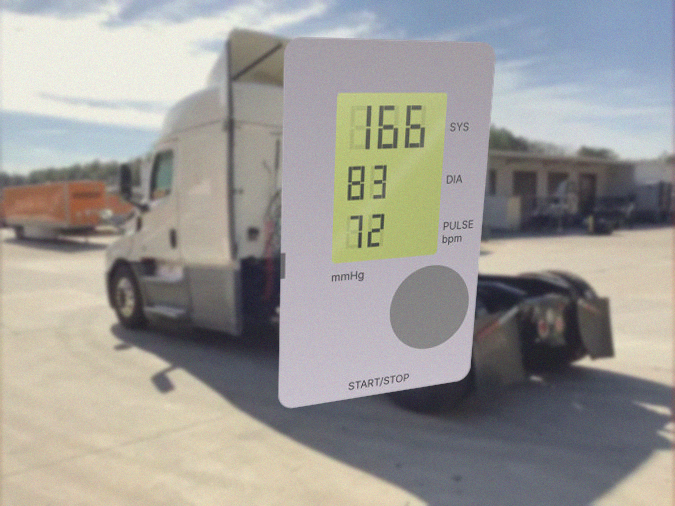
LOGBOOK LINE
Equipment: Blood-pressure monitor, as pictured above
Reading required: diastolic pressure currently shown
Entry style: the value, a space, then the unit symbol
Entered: 83 mmHg
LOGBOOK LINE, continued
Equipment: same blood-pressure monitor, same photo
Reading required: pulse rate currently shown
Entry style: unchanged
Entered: 72 bpm
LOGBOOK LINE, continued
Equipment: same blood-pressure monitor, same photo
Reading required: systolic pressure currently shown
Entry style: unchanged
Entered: 166 mmHg
